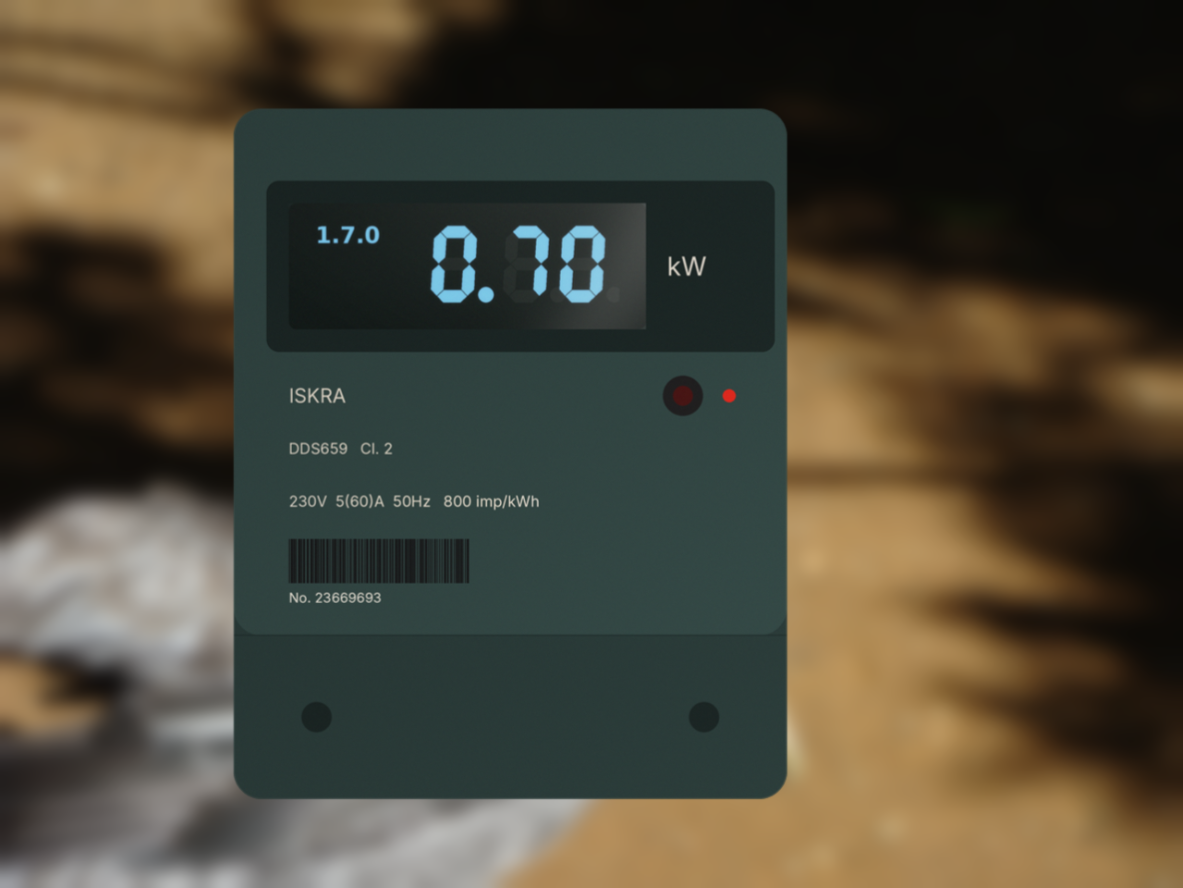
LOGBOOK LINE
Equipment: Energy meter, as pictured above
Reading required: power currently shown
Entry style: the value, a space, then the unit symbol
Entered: 0.70 kW
